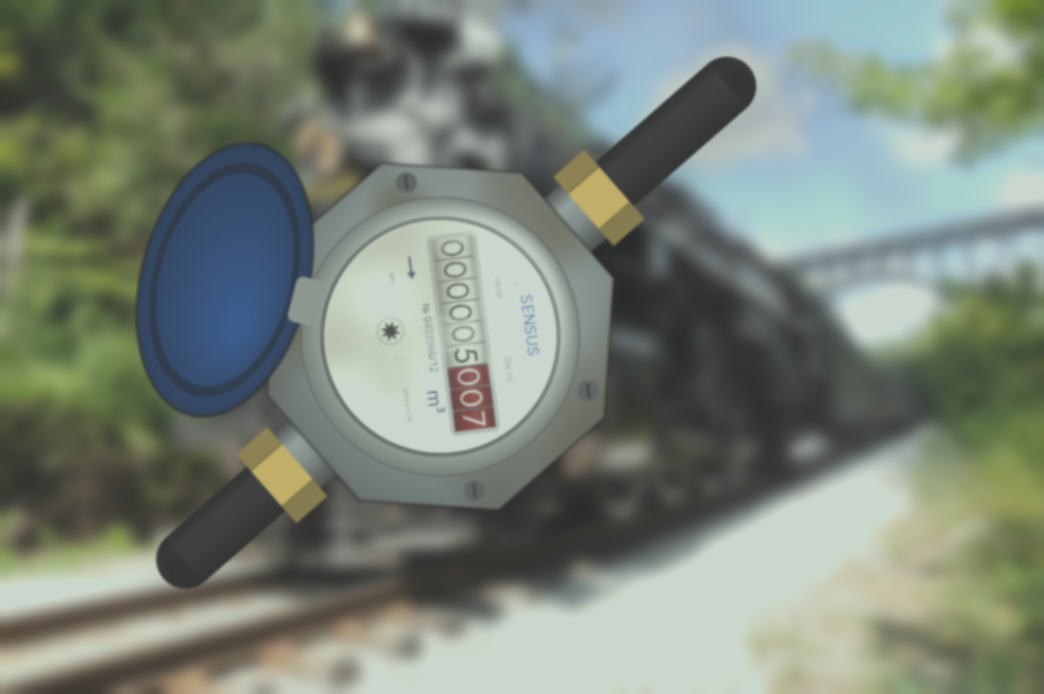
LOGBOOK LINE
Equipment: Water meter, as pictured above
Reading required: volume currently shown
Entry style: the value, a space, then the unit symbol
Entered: 5.007 m³
